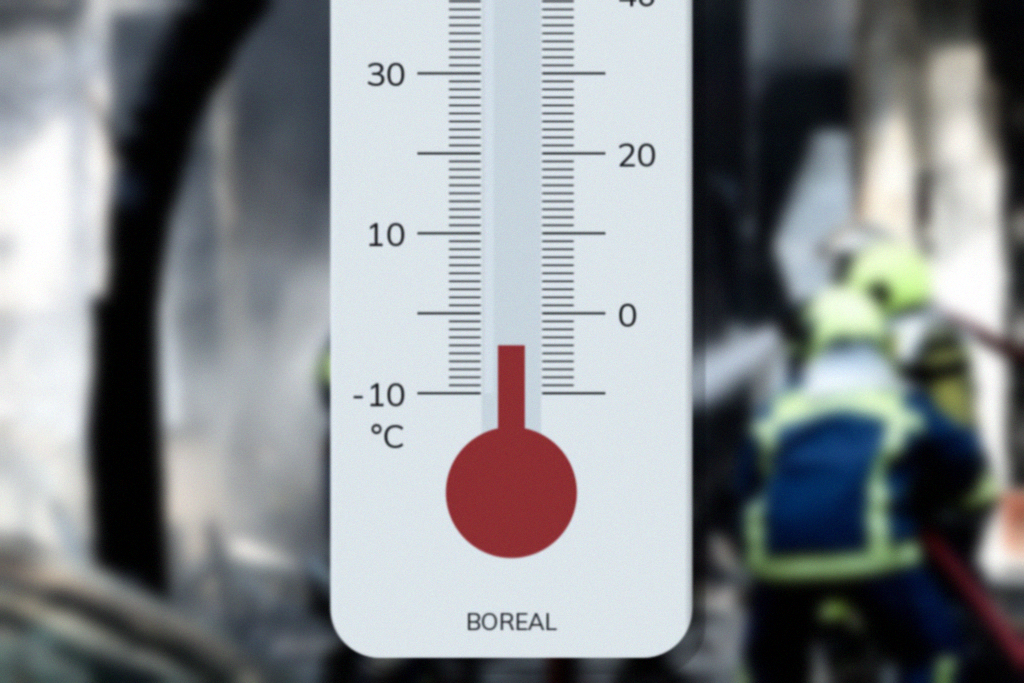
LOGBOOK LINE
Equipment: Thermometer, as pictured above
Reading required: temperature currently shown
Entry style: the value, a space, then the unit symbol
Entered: -4 °C
